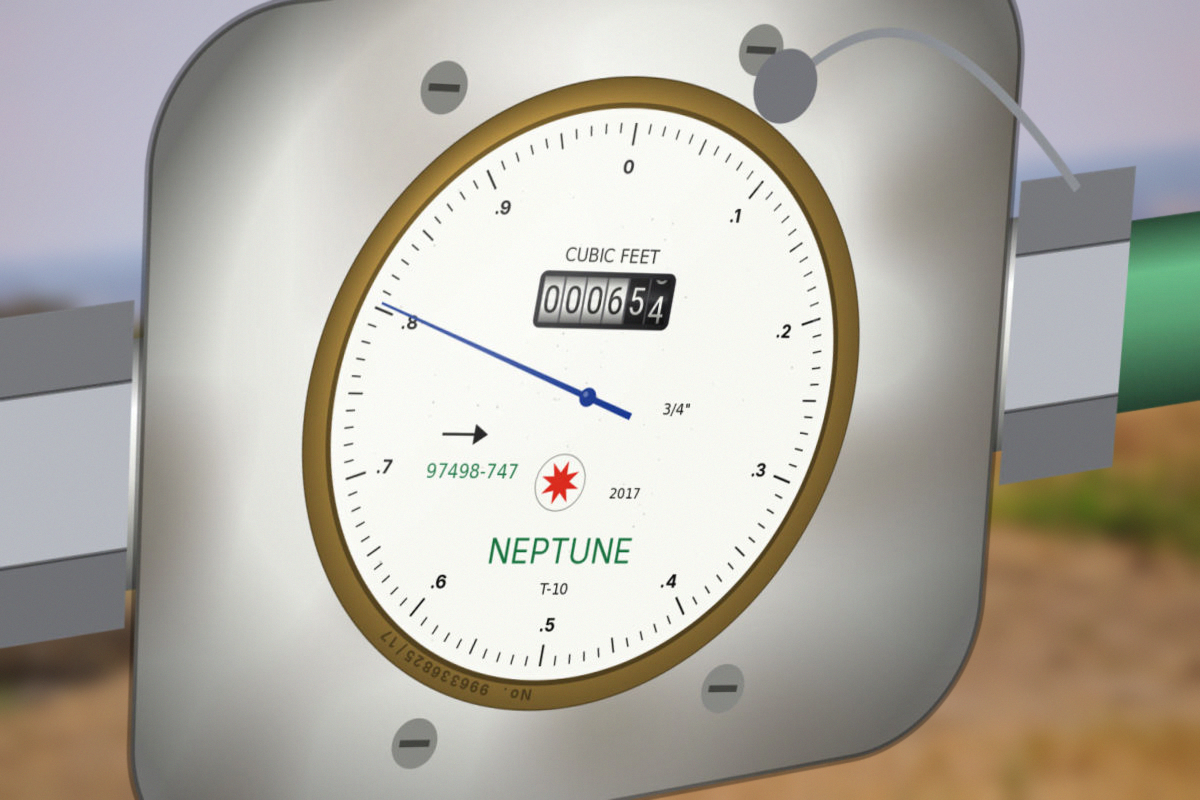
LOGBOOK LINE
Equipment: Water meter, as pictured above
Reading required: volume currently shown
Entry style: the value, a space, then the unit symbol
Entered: 653.80 ft³
